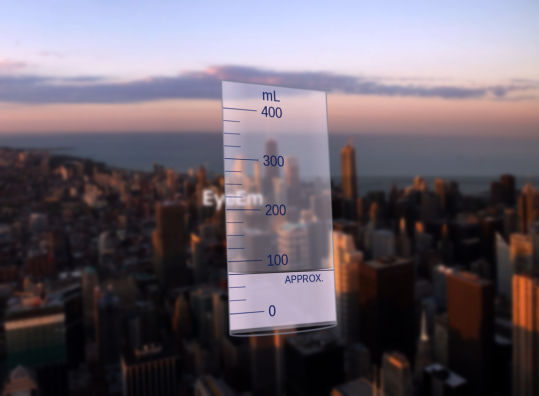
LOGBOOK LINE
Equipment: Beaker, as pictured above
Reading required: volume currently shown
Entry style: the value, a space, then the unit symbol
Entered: 75 mL
